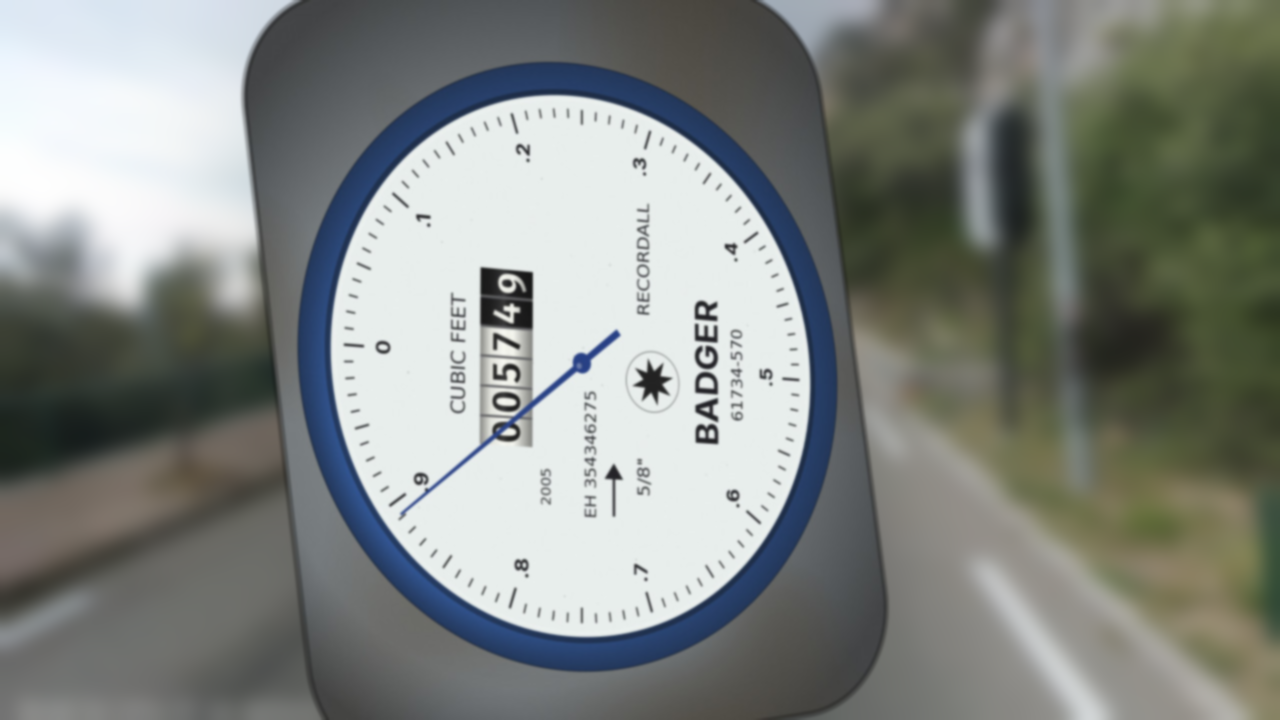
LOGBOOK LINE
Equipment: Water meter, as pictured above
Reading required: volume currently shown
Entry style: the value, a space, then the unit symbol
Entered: 5748.89 ft³
